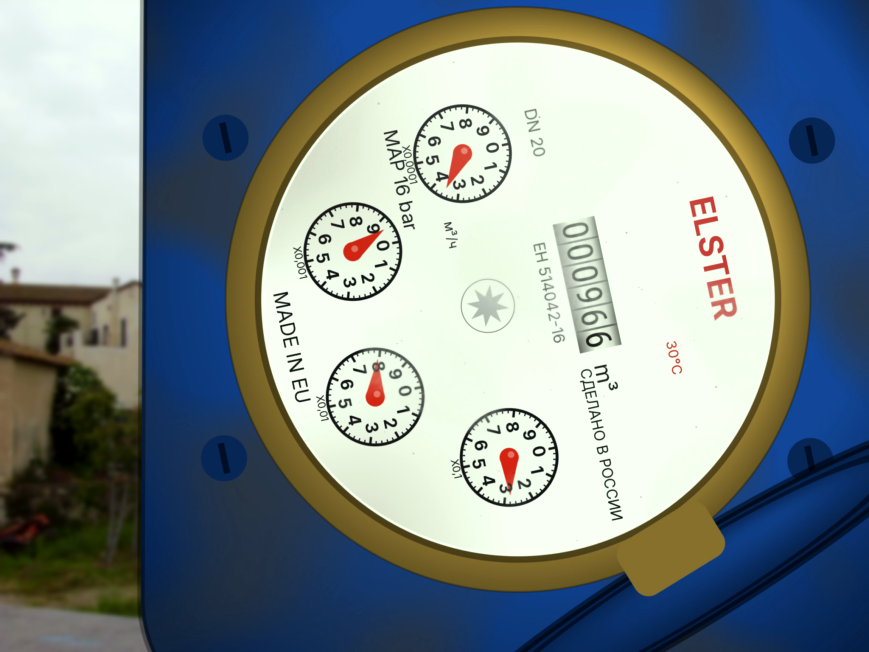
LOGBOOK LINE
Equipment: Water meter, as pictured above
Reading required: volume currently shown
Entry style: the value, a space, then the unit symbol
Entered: 966.2793 m³
